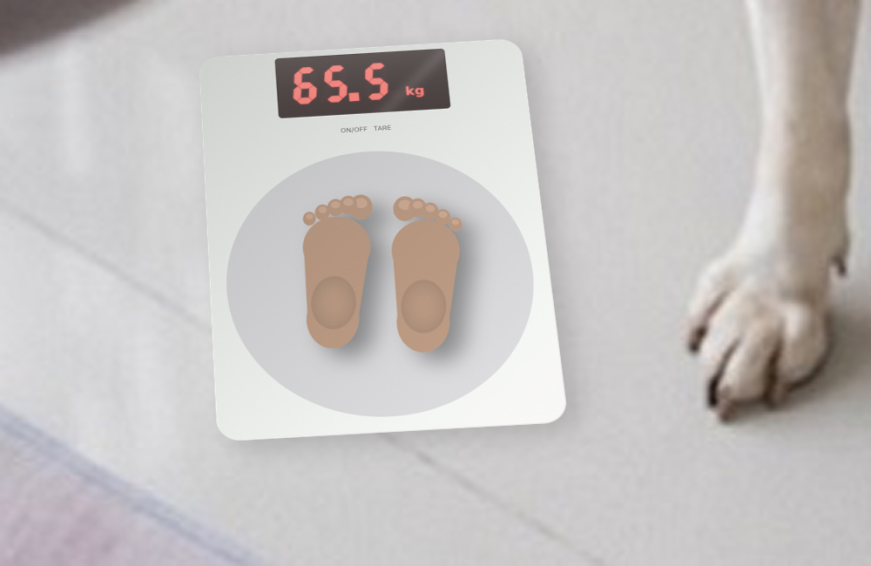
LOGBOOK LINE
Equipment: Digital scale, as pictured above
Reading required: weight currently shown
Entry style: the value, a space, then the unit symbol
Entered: 65.5 kg
